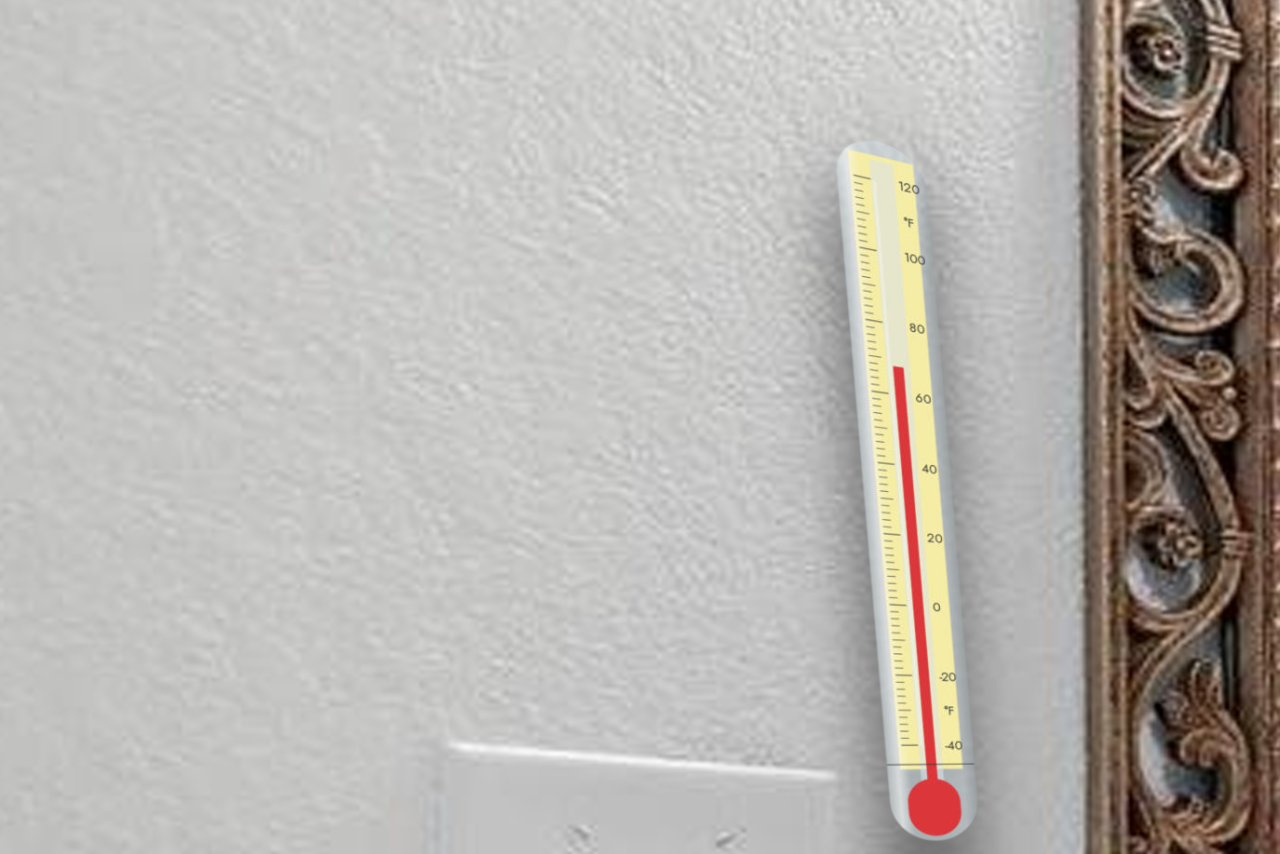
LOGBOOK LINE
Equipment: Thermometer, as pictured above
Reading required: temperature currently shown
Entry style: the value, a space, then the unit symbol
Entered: 68 °F
